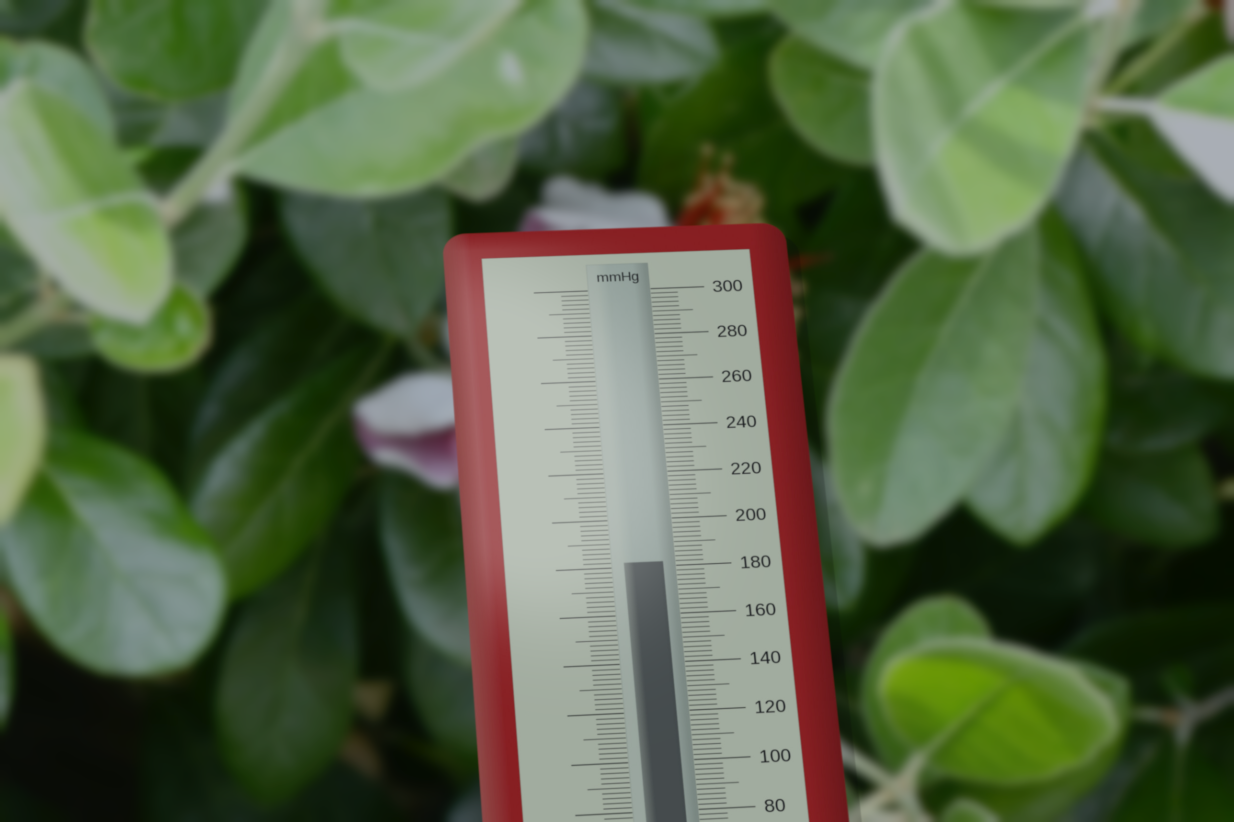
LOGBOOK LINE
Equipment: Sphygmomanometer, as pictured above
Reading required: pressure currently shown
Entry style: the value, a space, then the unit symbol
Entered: 182 mmHg
